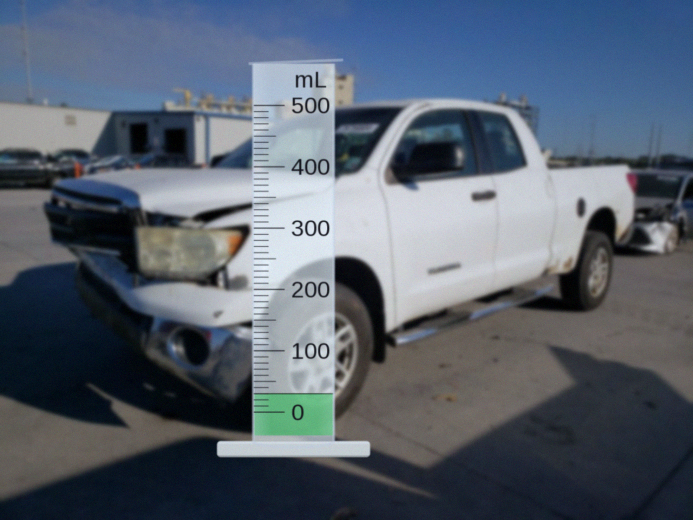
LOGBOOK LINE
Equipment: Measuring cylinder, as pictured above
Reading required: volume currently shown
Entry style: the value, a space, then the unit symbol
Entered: 30 mL
